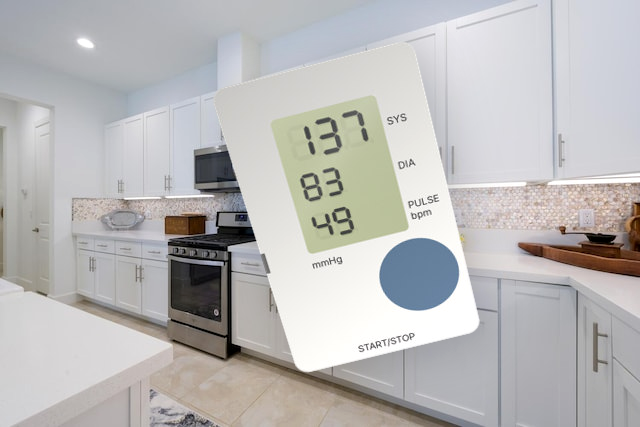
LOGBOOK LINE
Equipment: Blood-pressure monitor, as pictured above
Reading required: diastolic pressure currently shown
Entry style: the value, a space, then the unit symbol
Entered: 83 mmHg
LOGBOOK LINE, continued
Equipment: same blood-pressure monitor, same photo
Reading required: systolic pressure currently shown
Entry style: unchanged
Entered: 137 mmHg
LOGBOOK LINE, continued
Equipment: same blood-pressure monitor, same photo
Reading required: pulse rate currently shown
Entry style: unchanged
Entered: 49 bpm
